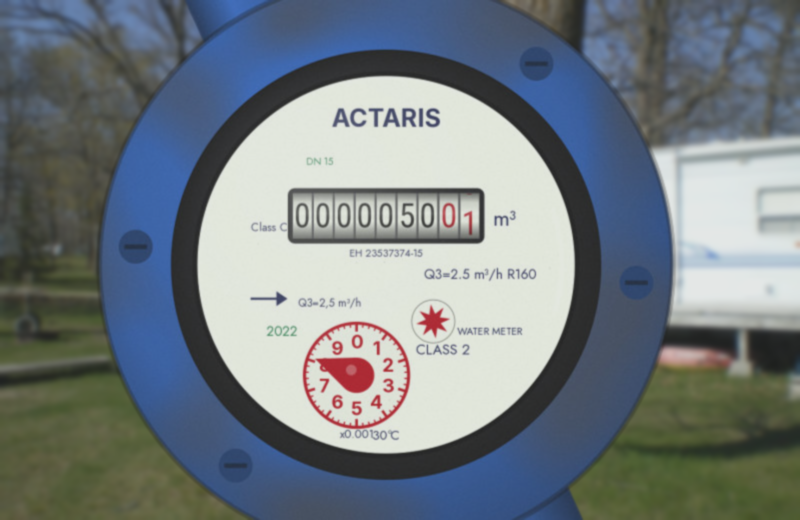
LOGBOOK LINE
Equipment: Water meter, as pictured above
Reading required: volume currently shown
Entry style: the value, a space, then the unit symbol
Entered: 50.008 m³
